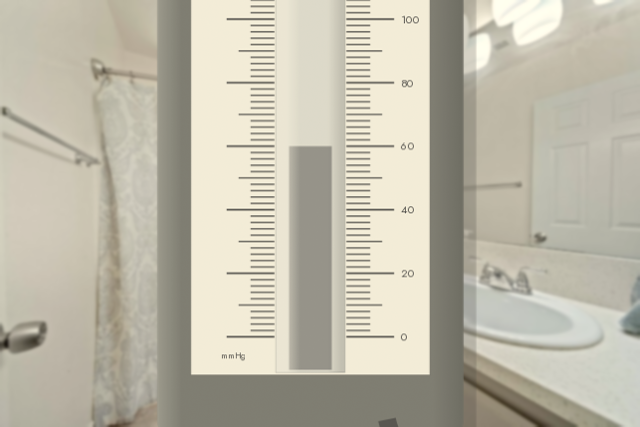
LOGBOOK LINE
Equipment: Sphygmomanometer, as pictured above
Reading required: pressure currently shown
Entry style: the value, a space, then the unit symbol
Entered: 60 mmHg
